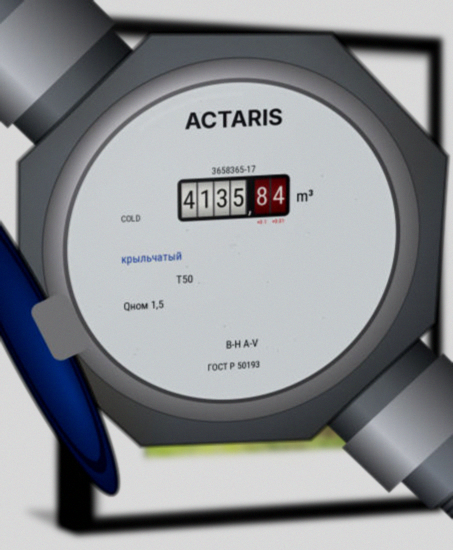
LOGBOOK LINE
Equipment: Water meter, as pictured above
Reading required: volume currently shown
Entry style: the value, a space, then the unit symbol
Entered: 4135.84 m³
